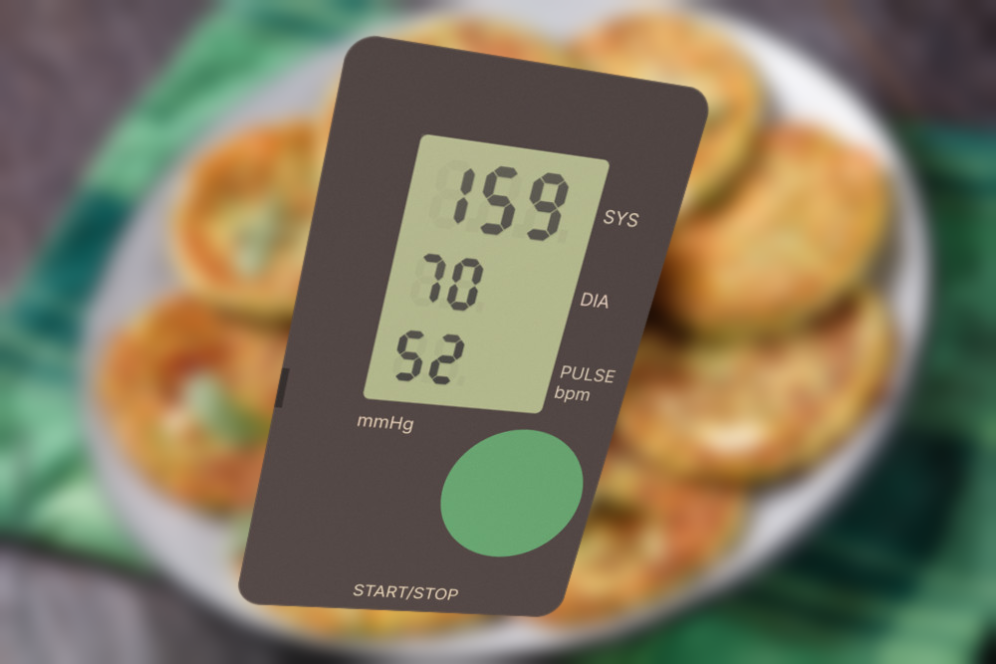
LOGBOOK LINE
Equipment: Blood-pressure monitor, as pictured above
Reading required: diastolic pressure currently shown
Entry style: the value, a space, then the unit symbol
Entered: 70 mmHg
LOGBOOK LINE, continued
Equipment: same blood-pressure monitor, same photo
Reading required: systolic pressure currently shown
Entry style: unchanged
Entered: 159 mmHg
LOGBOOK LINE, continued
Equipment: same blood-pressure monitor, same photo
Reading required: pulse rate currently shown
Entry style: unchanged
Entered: 52 bpm
